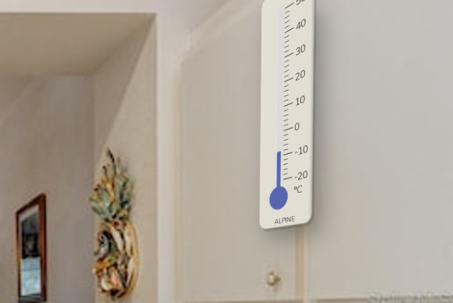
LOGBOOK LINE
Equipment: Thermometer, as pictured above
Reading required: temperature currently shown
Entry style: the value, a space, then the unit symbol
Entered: -8 °C
